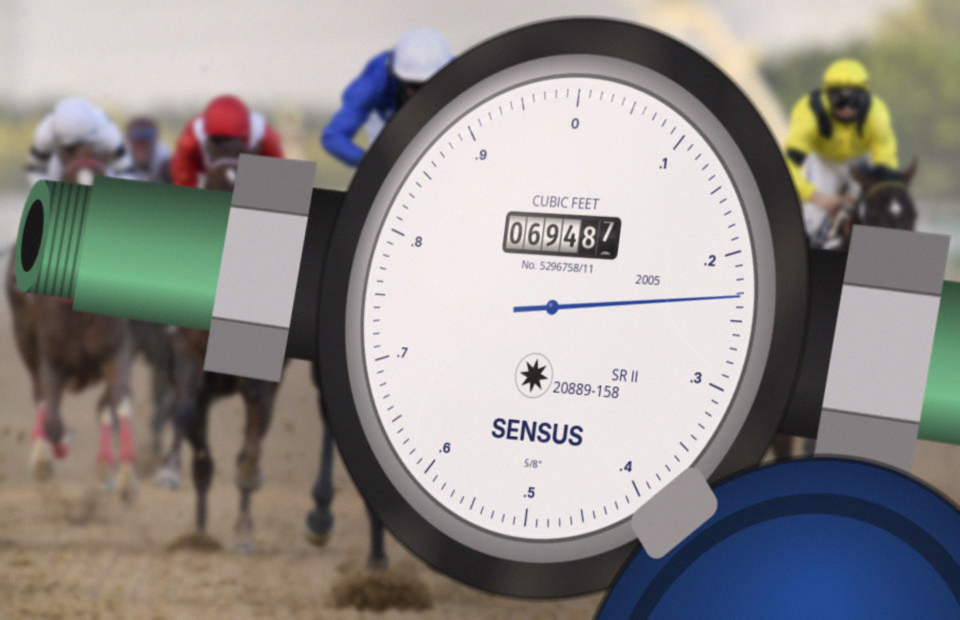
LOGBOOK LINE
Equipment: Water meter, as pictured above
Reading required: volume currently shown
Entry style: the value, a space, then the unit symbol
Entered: 69487.23 ft³
